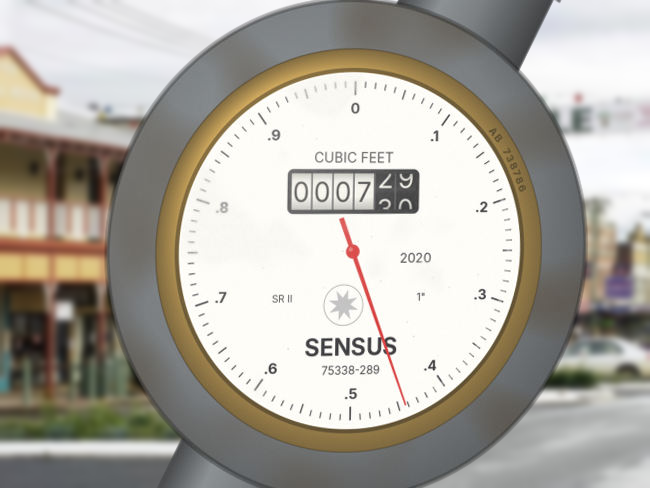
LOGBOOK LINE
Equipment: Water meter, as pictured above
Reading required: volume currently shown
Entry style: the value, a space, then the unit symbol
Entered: 729.44 ft³
